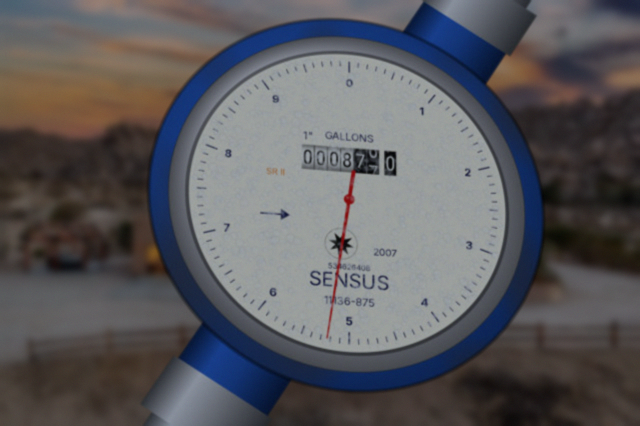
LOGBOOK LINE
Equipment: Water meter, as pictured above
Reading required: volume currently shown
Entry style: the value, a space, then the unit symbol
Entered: 8765.2 gal
